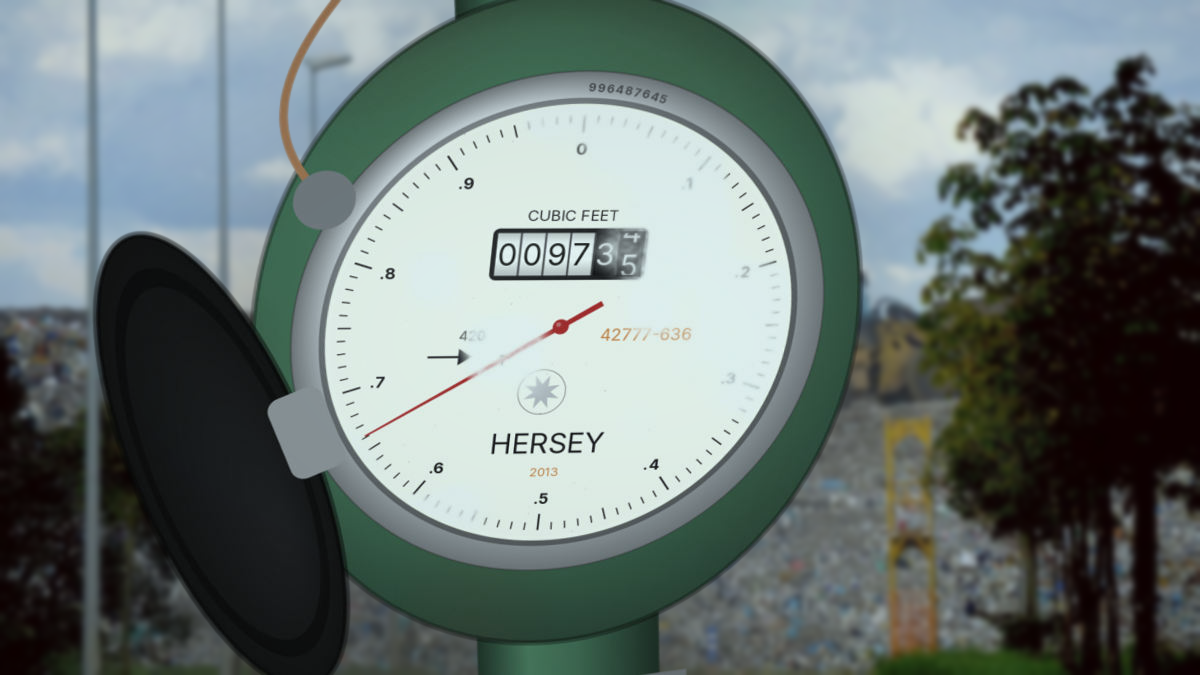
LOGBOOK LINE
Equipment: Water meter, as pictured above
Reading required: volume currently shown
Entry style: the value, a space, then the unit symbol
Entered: 9734.66 ft³
